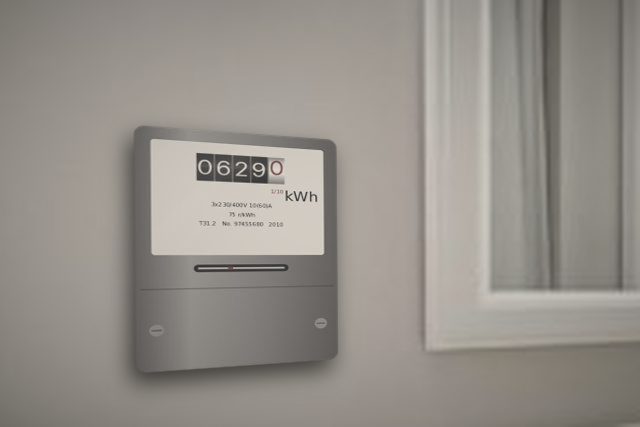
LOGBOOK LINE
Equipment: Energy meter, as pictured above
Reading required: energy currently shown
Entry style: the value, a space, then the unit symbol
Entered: 629.0 kWh
